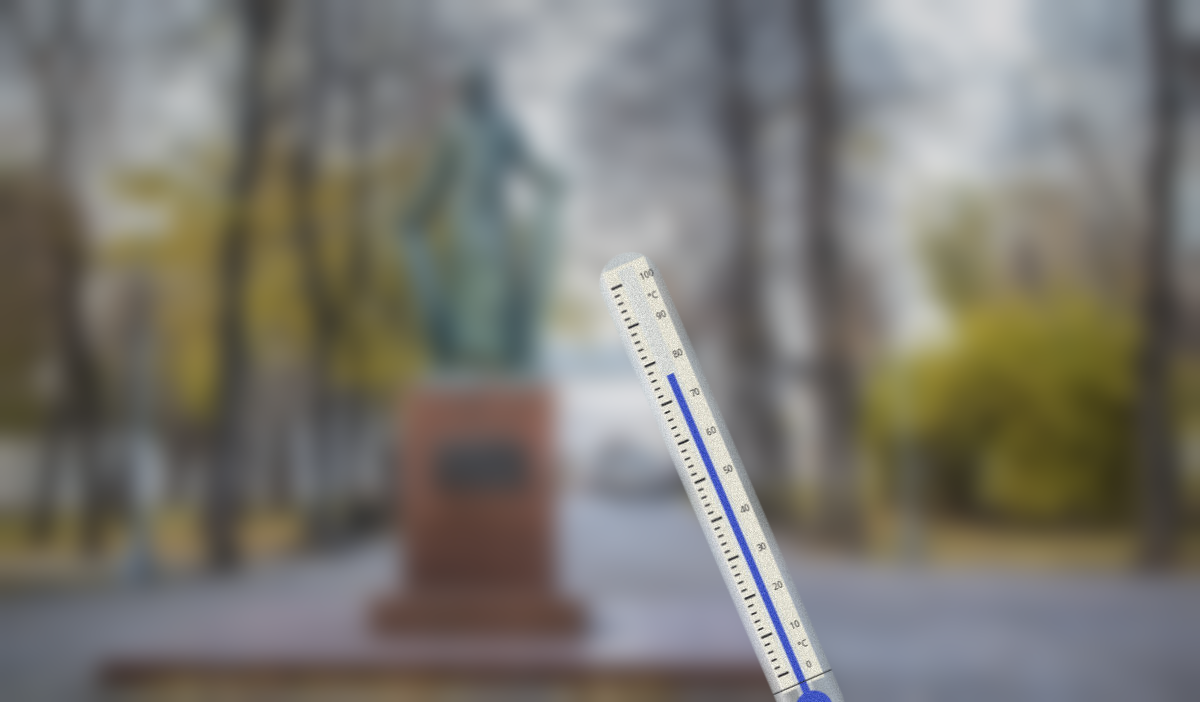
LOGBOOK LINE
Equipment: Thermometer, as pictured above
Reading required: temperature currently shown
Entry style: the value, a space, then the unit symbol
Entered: 76 °C
